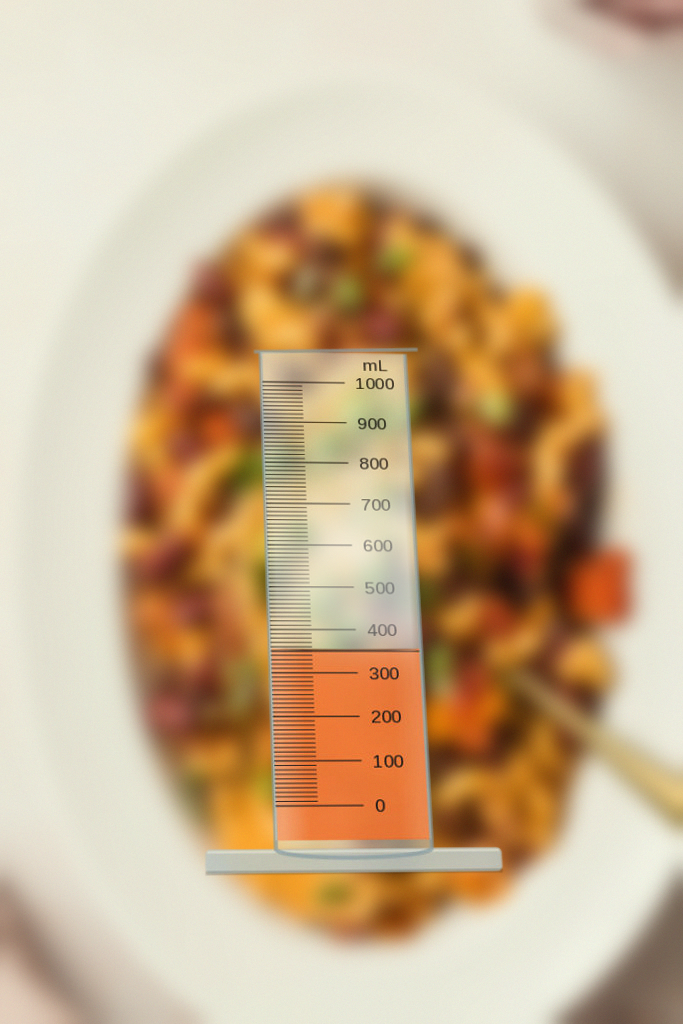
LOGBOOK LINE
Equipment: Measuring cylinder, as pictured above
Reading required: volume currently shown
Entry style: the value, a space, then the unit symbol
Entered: 350 mL
